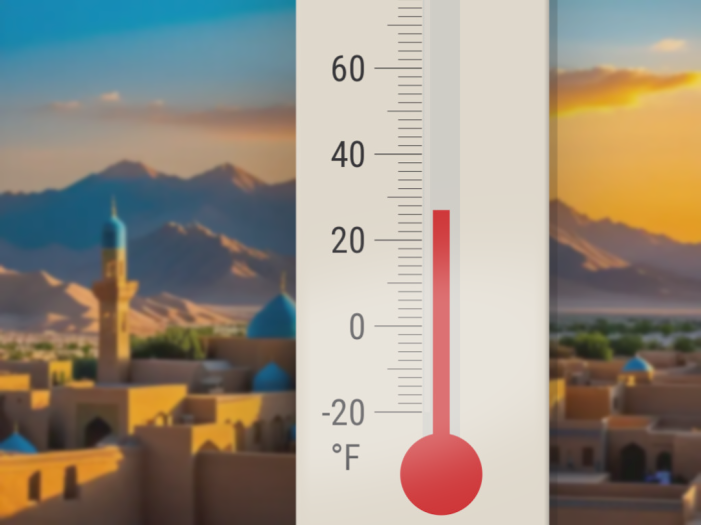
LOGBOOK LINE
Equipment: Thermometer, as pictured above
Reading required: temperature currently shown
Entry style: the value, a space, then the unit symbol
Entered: 27 °F
